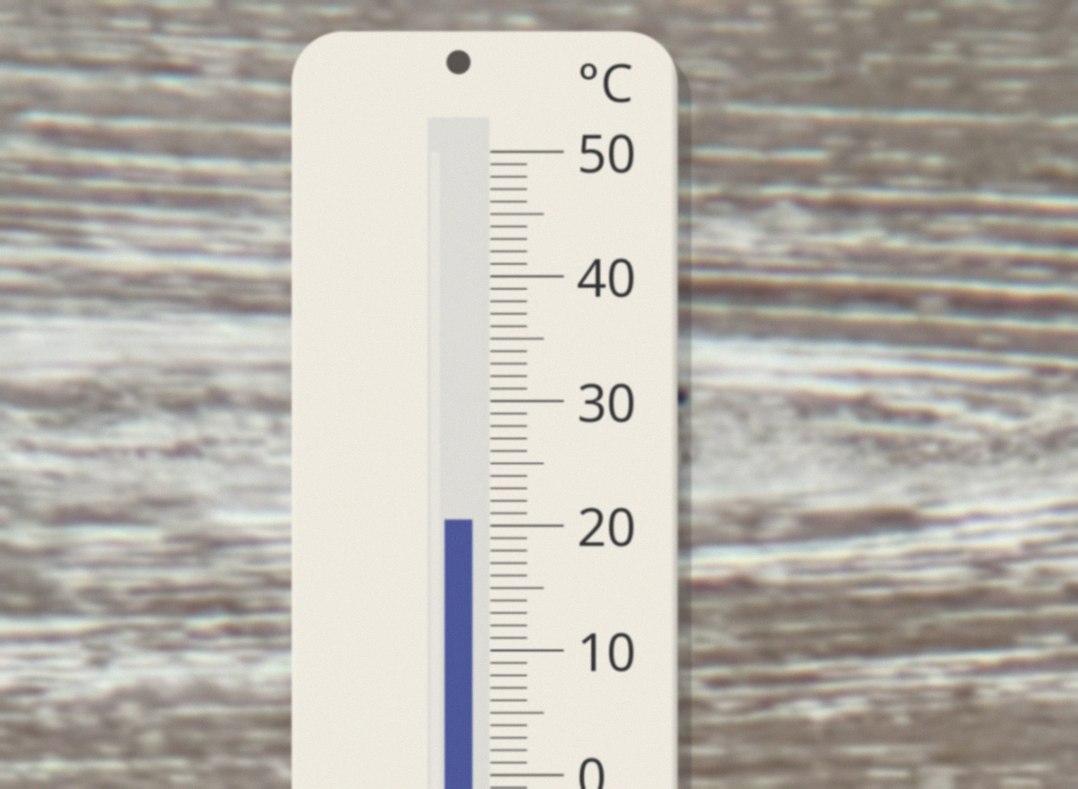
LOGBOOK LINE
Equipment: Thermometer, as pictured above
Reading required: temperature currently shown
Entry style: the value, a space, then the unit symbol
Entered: 20.5 °C
